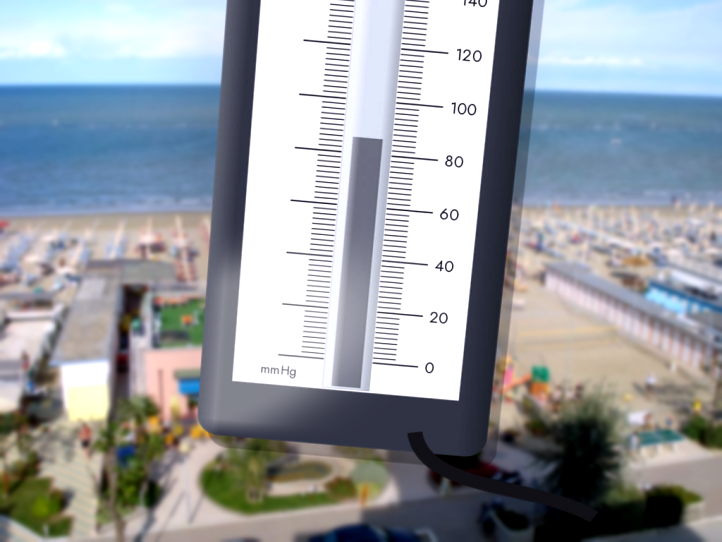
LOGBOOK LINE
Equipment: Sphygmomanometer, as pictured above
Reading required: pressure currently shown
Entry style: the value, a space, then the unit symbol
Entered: 86 mmHg
